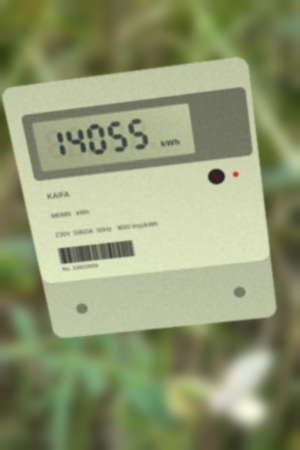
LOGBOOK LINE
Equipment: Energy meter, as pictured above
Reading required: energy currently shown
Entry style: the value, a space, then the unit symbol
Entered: 14055 kWh
